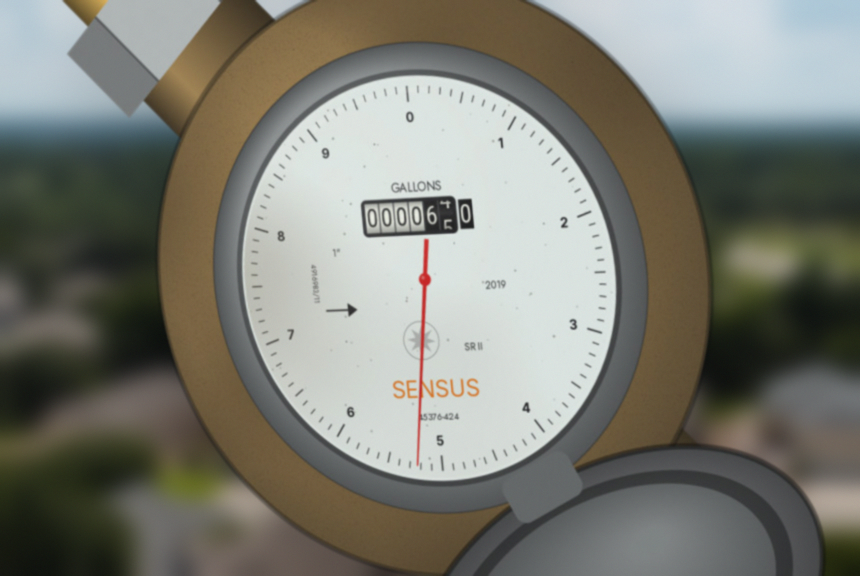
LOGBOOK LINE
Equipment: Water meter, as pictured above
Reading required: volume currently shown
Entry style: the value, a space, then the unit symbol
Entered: 645.2 gal
